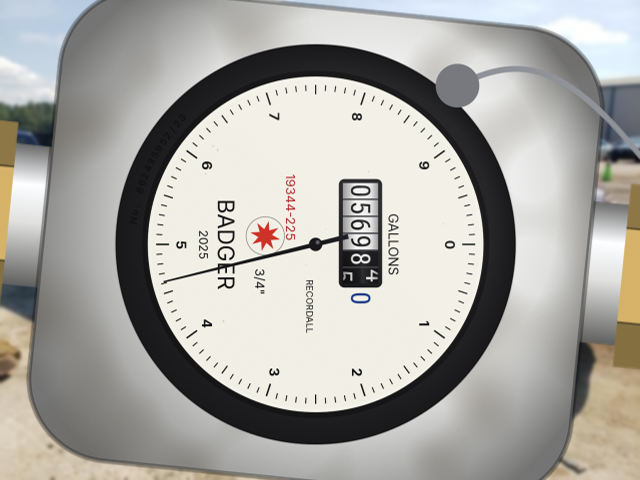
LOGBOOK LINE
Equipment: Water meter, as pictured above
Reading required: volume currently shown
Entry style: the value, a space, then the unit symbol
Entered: 569844.6 gal
